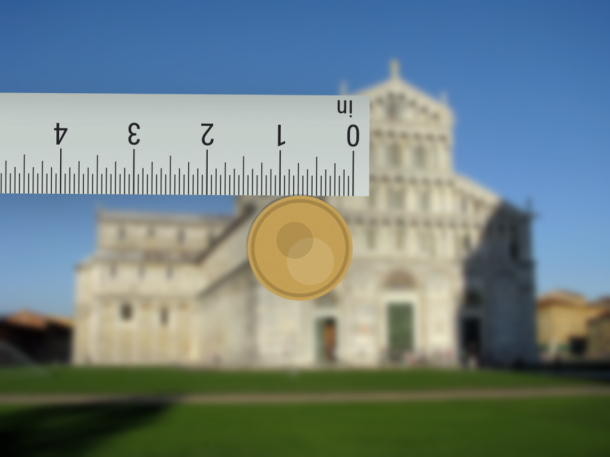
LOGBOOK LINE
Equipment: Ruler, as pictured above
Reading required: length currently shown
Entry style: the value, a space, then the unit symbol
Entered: 1.4375 in
